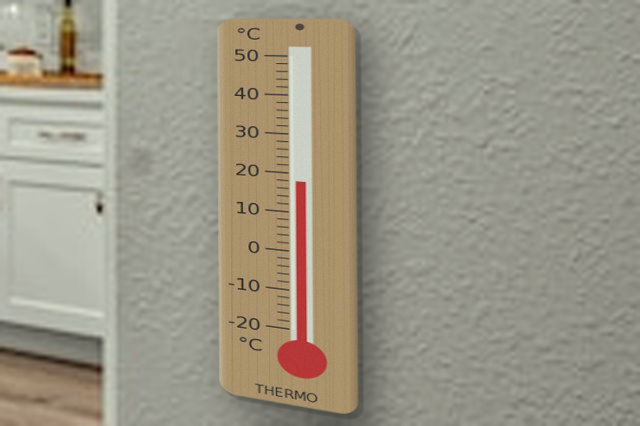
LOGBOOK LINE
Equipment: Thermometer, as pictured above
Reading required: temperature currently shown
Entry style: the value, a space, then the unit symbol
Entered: 18 °C
